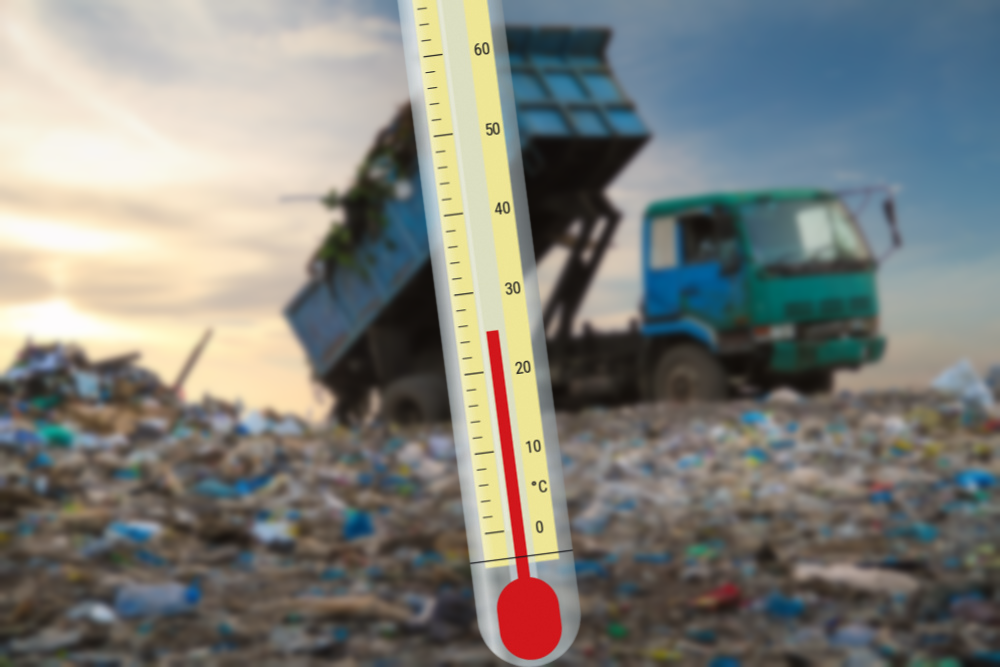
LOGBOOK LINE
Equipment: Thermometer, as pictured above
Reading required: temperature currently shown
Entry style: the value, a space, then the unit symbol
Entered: 25 °C
